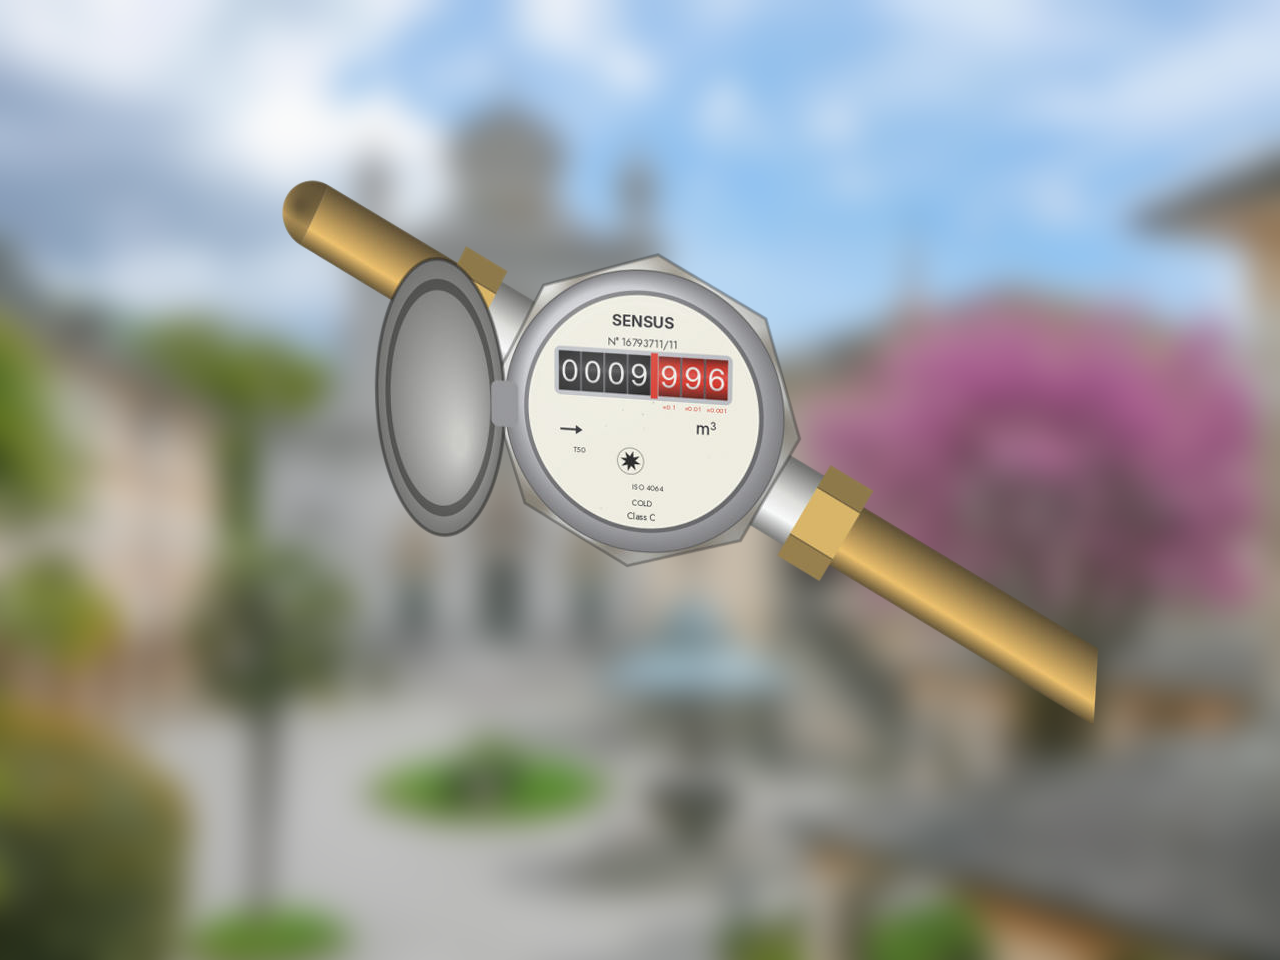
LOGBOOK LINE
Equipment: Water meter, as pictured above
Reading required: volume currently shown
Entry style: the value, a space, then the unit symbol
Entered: 9.996 m³
